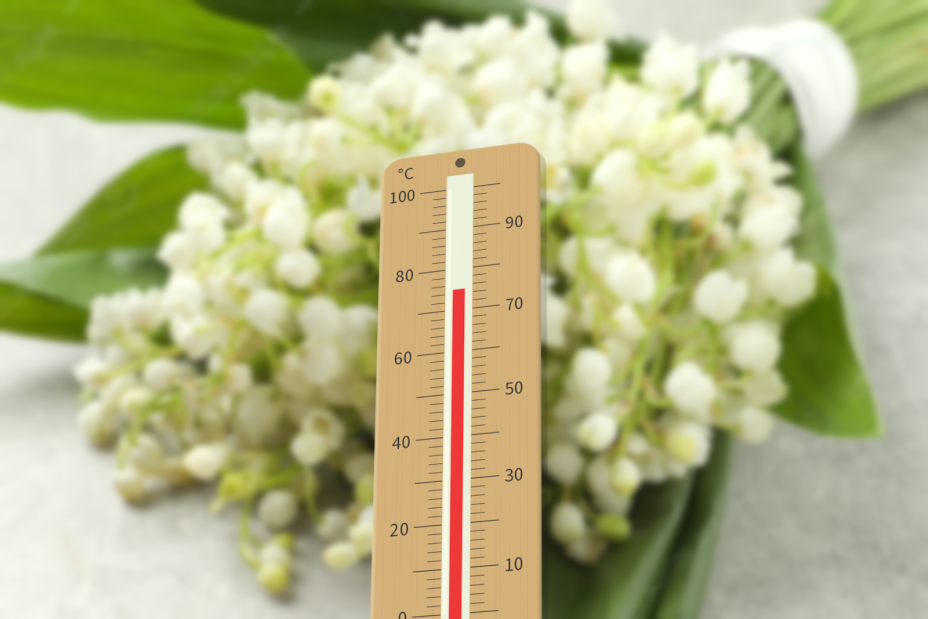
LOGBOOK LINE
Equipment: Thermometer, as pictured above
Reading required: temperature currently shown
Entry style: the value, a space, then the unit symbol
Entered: 75 °C
